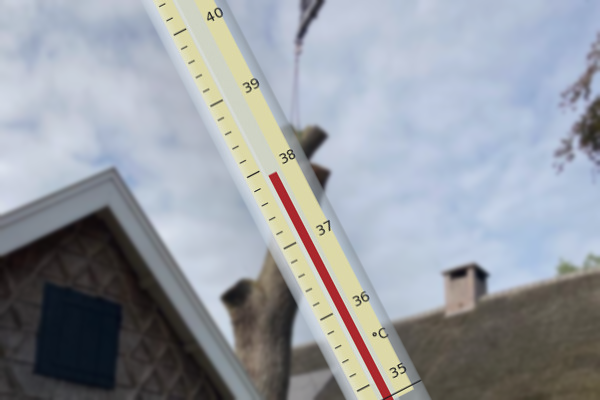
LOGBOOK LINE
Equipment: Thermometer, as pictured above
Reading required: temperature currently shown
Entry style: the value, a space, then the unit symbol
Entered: 37.9 °C
